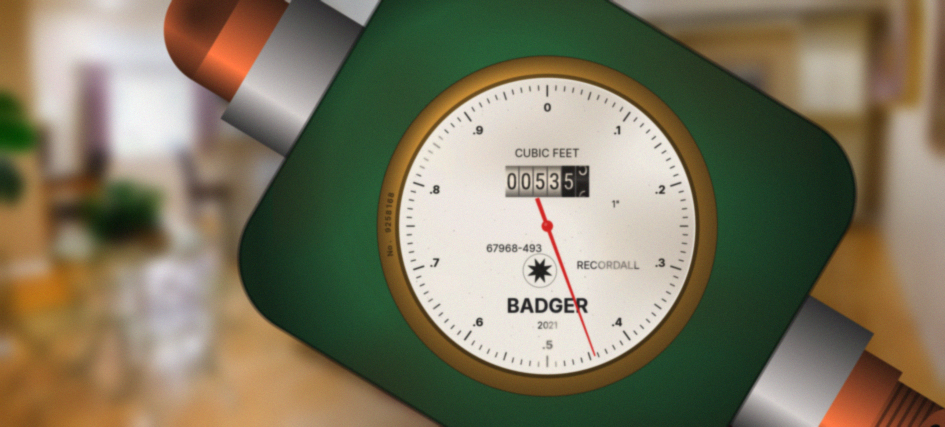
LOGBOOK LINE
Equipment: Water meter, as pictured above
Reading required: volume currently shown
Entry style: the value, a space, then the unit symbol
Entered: 5355.44 ft³
